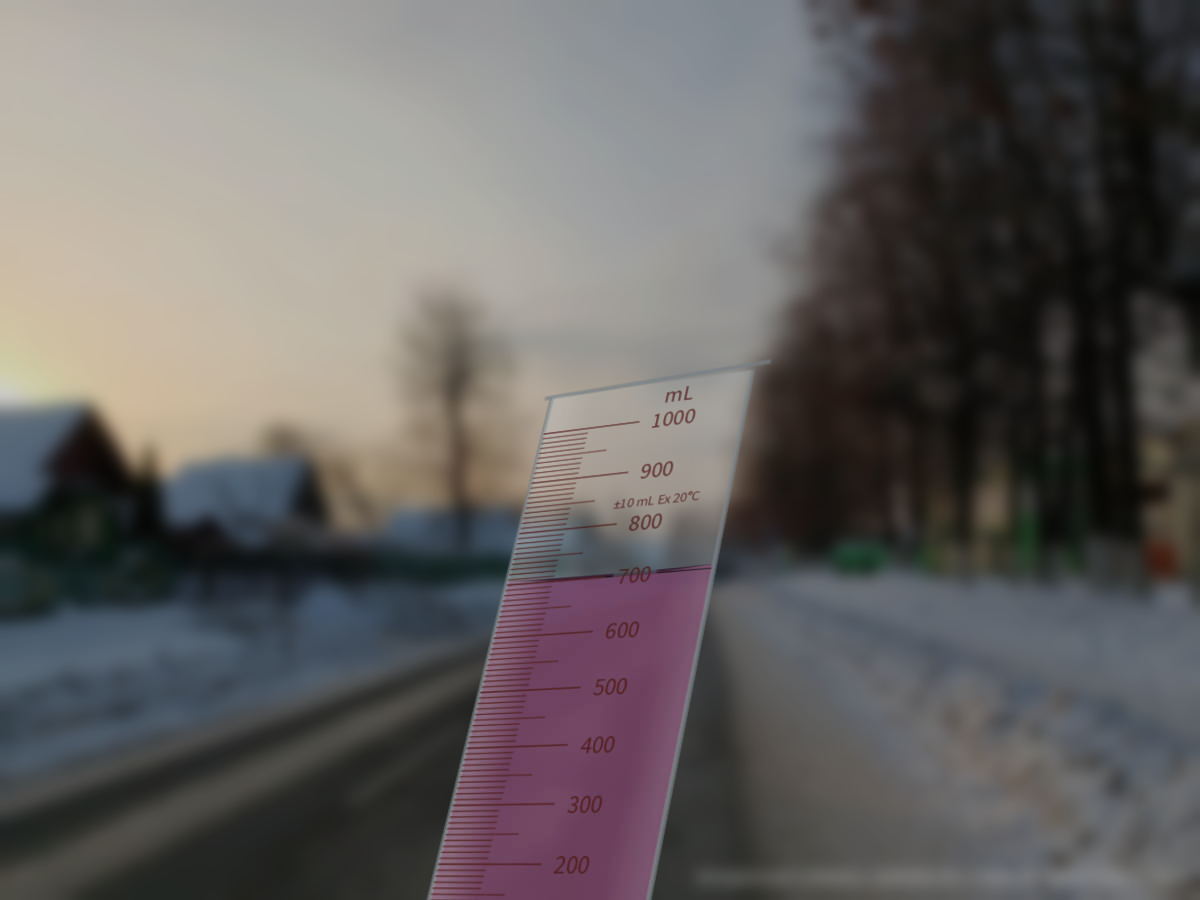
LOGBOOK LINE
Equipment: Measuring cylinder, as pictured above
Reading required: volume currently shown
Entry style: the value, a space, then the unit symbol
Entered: 700 mL
